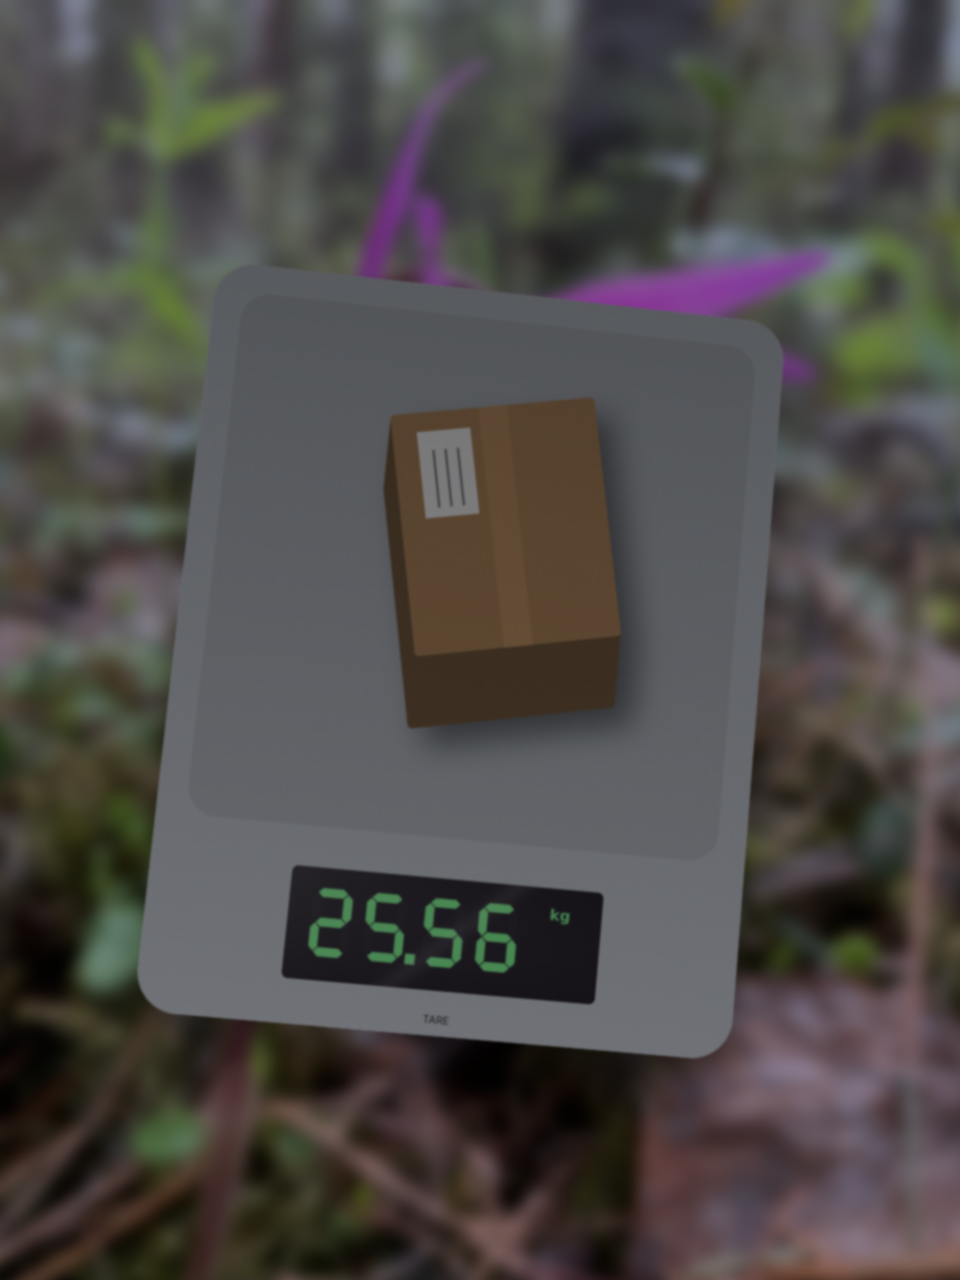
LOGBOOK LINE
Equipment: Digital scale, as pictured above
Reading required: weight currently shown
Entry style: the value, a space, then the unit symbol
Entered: 25.56 kg
